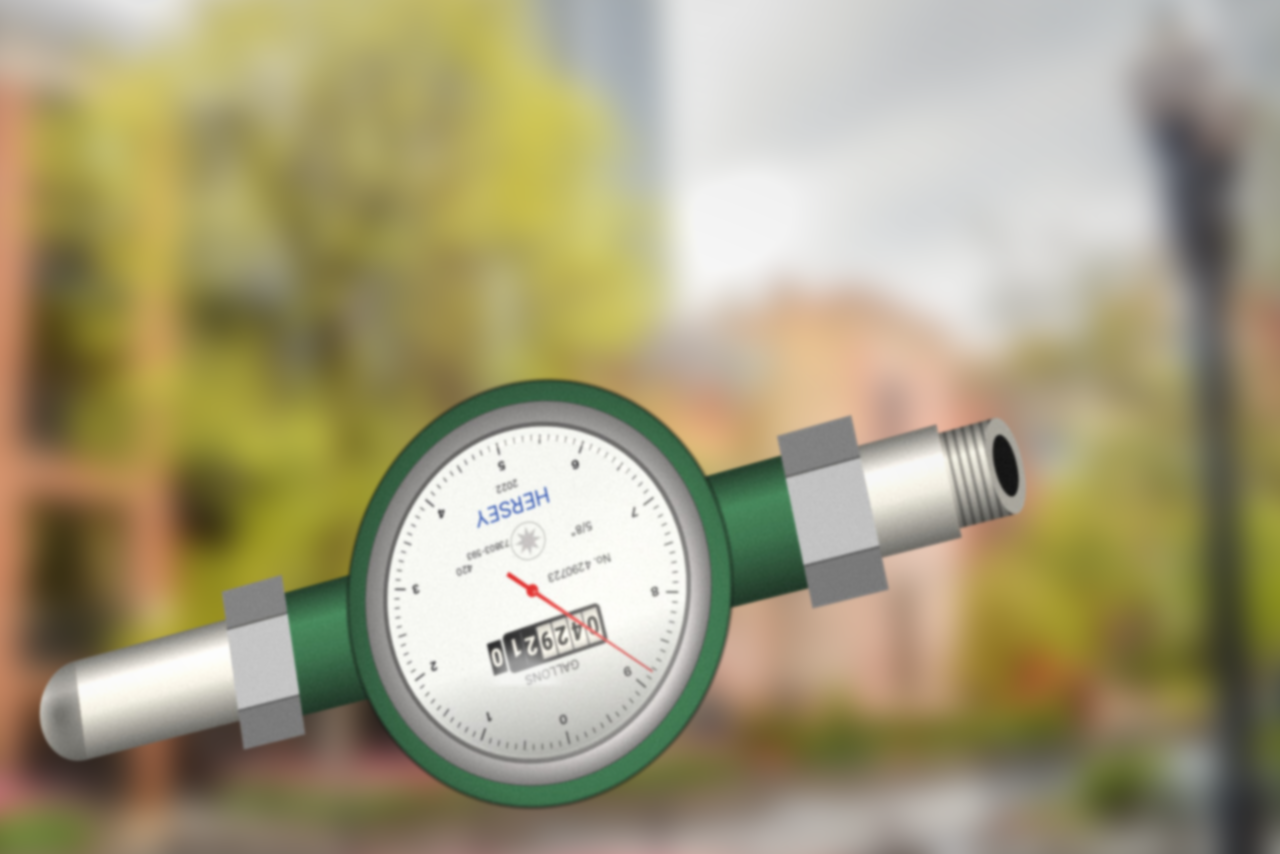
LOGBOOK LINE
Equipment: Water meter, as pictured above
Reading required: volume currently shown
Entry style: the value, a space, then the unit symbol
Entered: 429208.8 gal
